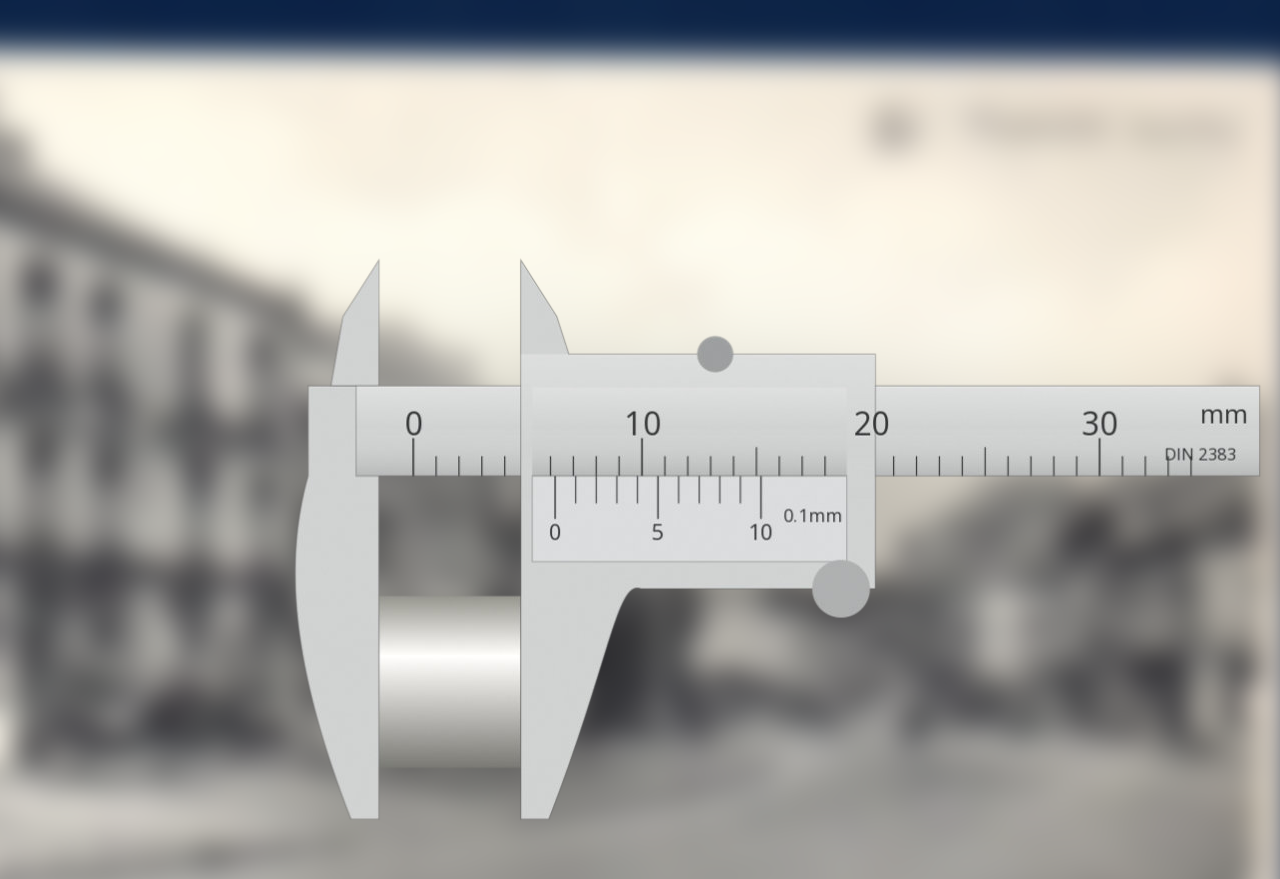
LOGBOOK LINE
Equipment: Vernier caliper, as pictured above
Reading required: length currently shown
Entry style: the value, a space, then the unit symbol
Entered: 6.2 mm
